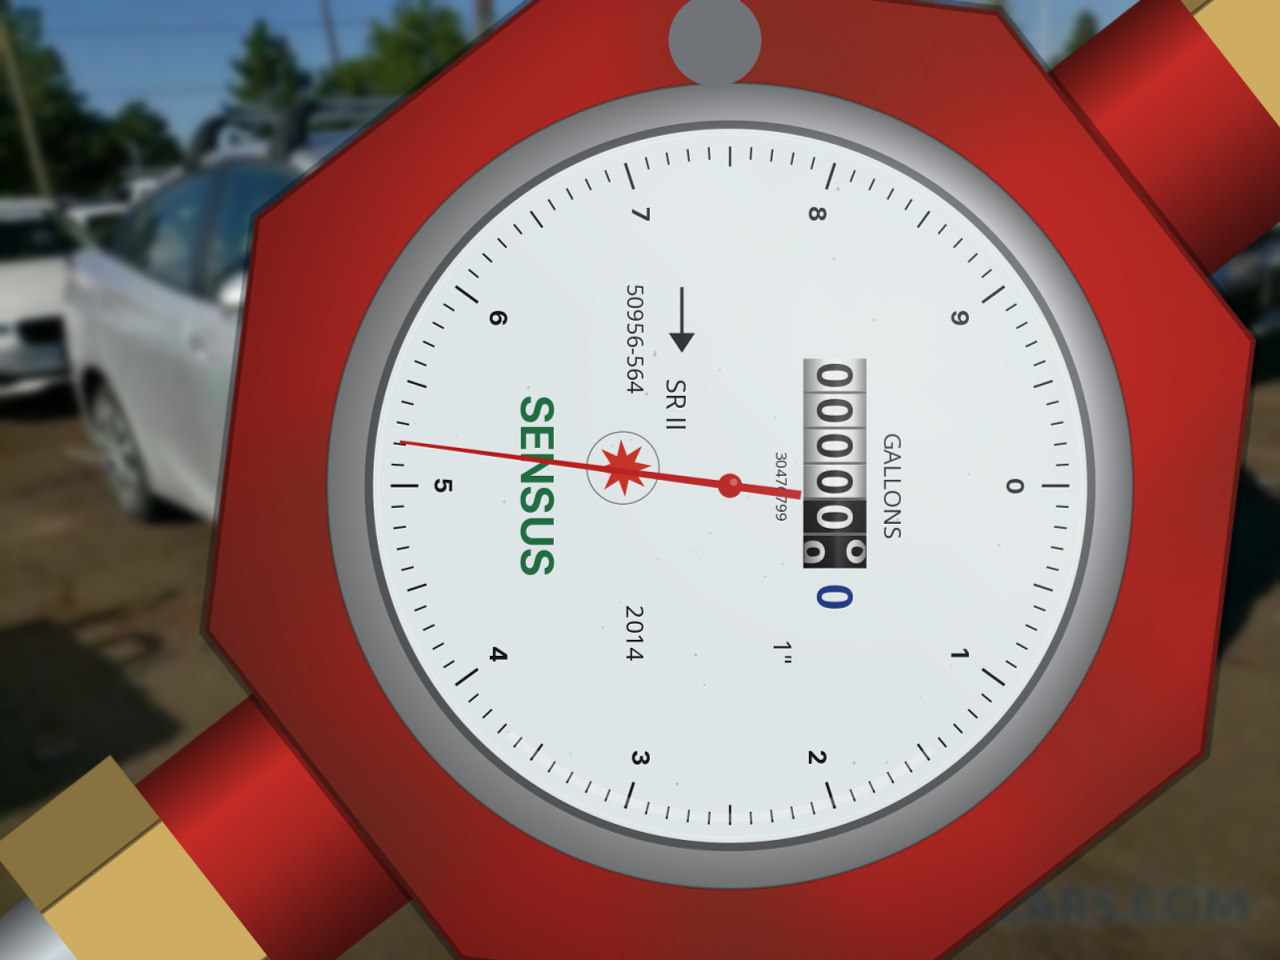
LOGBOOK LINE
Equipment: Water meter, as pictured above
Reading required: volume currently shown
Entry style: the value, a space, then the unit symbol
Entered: 85.2 gal
